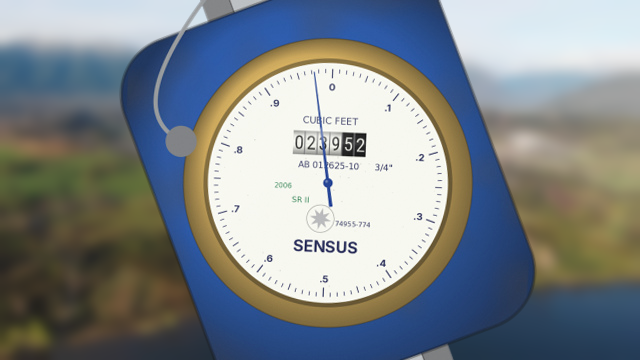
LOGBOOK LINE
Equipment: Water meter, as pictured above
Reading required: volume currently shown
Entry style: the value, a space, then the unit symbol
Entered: 23951.97 ft³
